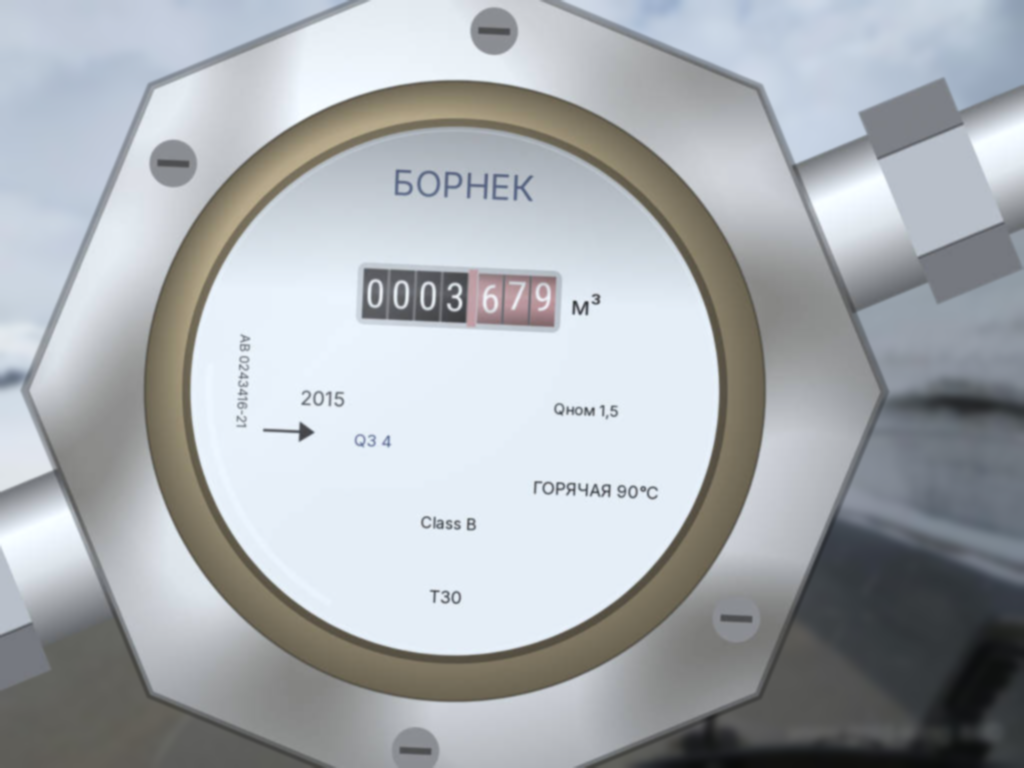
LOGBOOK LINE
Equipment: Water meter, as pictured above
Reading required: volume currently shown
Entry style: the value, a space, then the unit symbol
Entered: 3.679 m³
